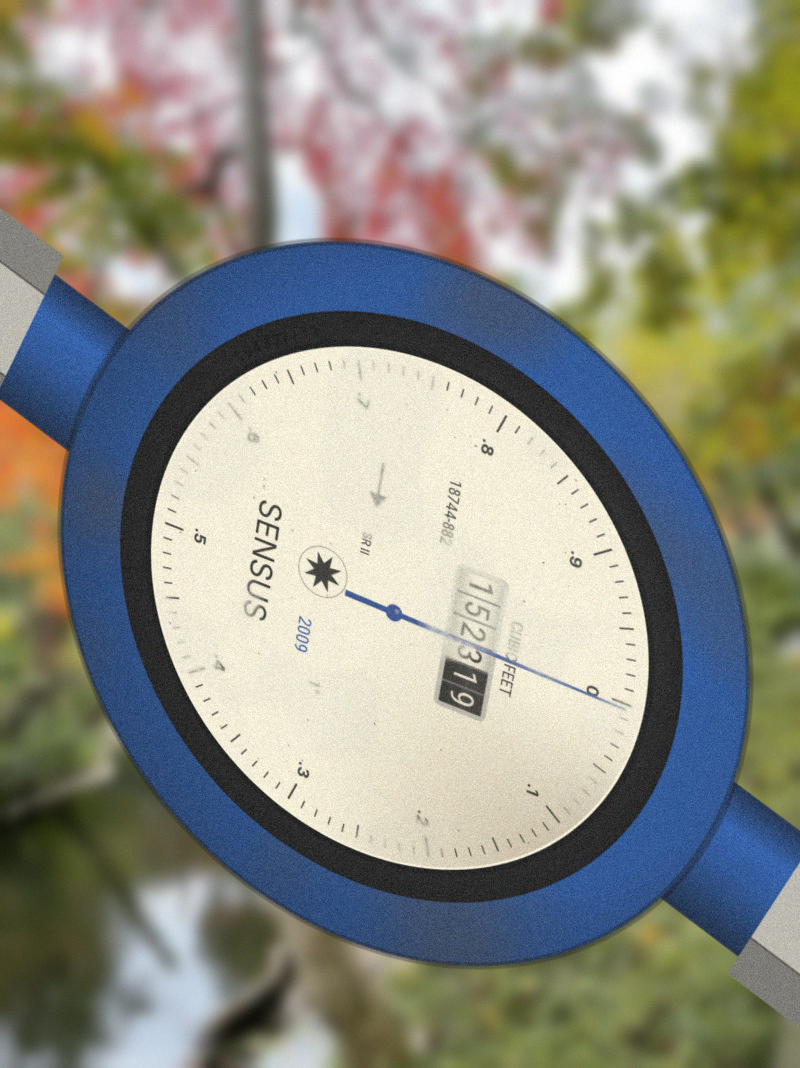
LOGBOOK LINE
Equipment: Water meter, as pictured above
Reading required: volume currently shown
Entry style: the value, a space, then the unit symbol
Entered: 152319.00 ft³
